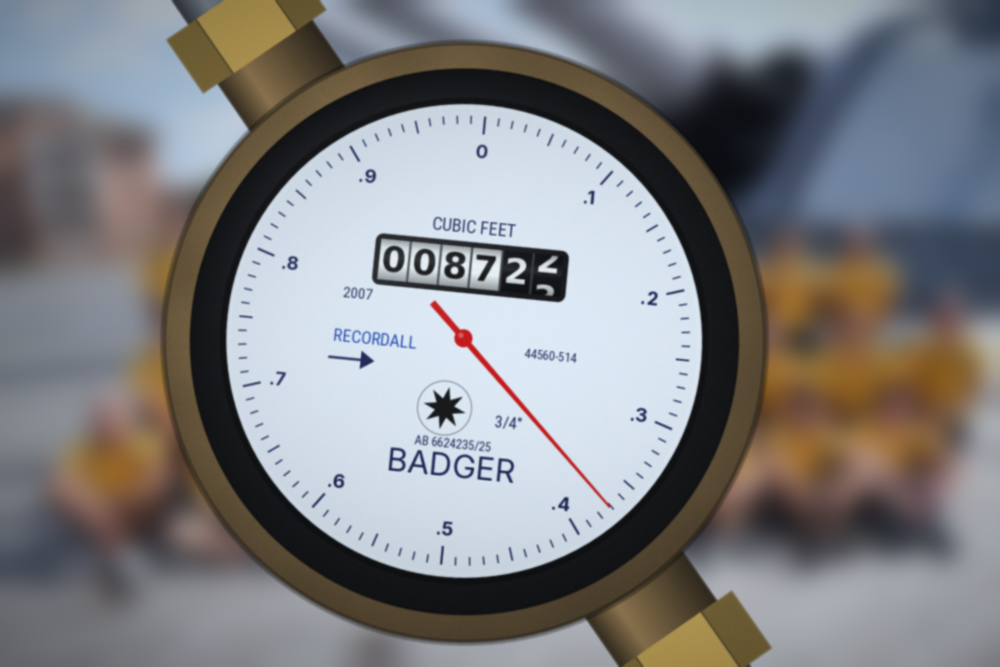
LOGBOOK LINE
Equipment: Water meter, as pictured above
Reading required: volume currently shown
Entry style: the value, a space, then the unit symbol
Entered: 8722.37 ft³
